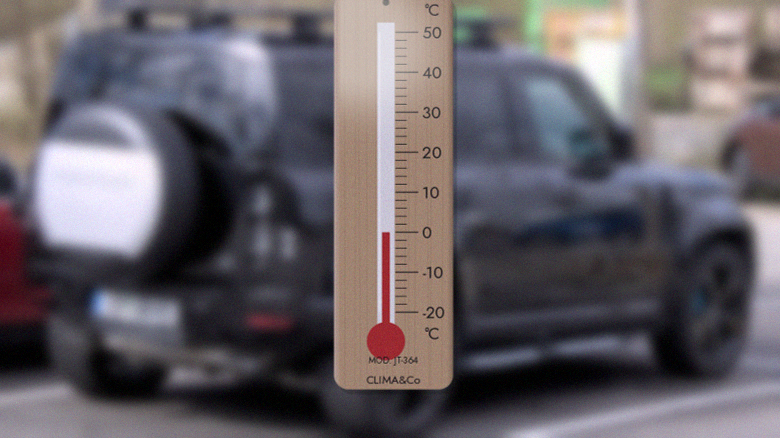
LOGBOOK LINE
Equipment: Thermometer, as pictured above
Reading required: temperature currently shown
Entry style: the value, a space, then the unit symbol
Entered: 0 °C
